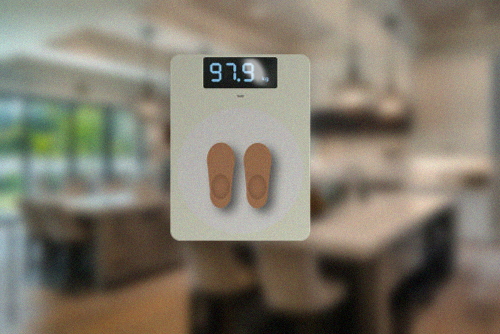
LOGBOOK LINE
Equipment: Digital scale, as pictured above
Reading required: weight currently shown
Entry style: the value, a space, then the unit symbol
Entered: 97.9 kg
